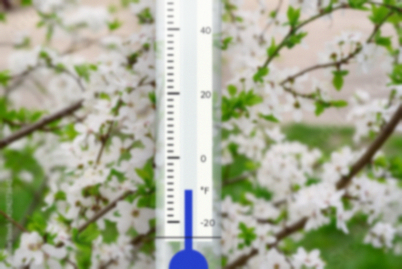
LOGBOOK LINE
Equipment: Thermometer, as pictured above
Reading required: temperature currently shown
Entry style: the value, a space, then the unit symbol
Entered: -10 °F
